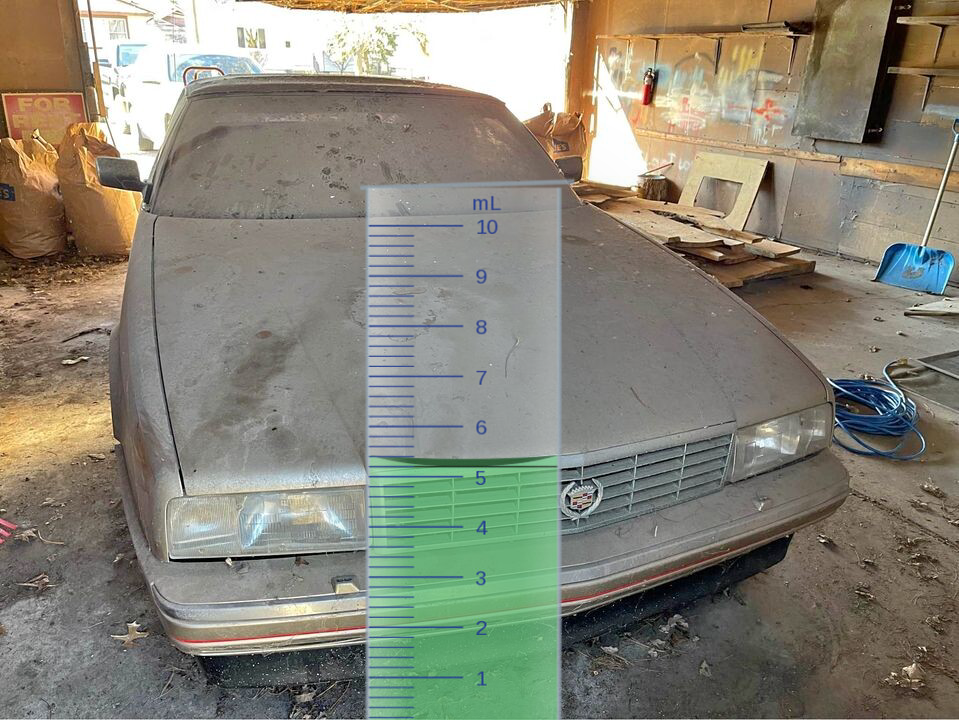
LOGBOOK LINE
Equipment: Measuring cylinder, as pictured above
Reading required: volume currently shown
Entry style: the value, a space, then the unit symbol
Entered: 5.2 mL
